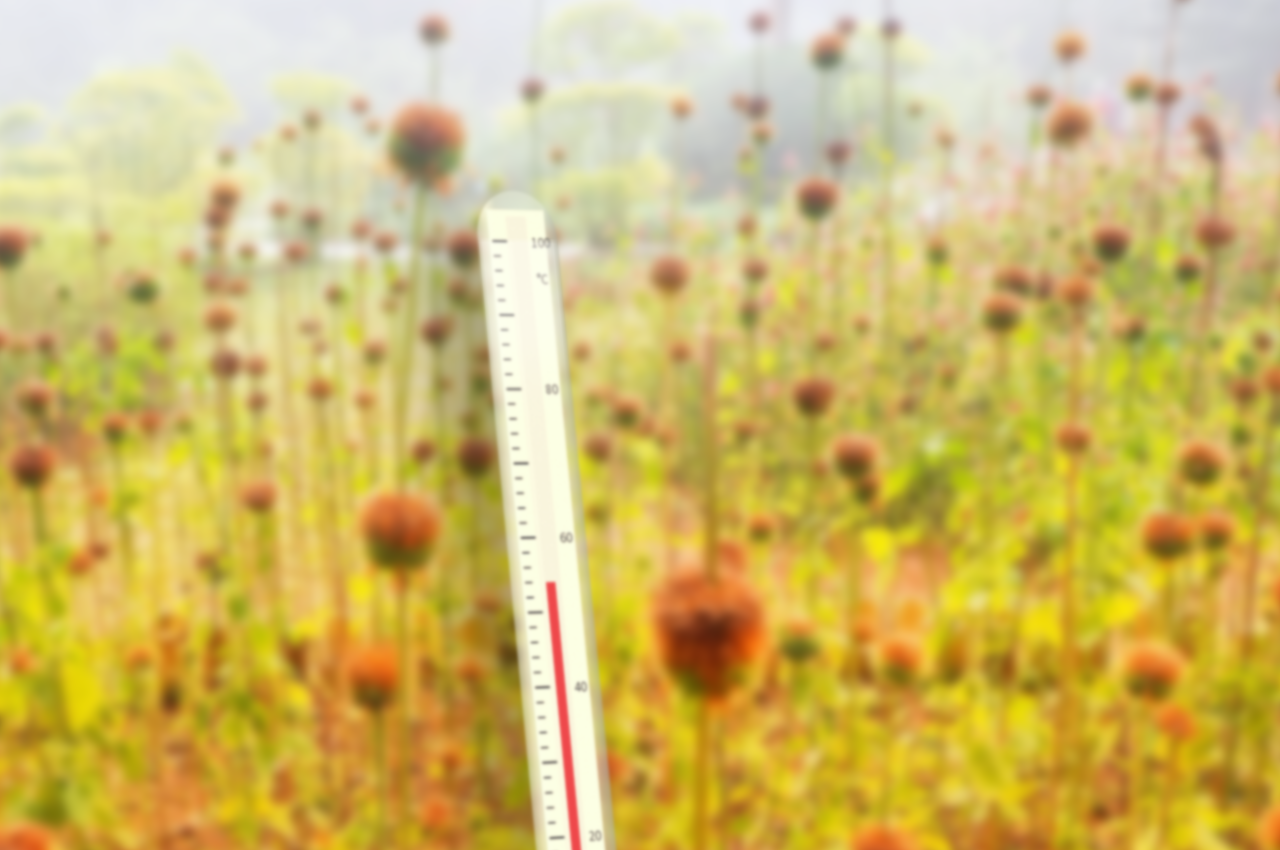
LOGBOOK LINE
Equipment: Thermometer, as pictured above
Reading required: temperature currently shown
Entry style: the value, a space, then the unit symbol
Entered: 54 °C
